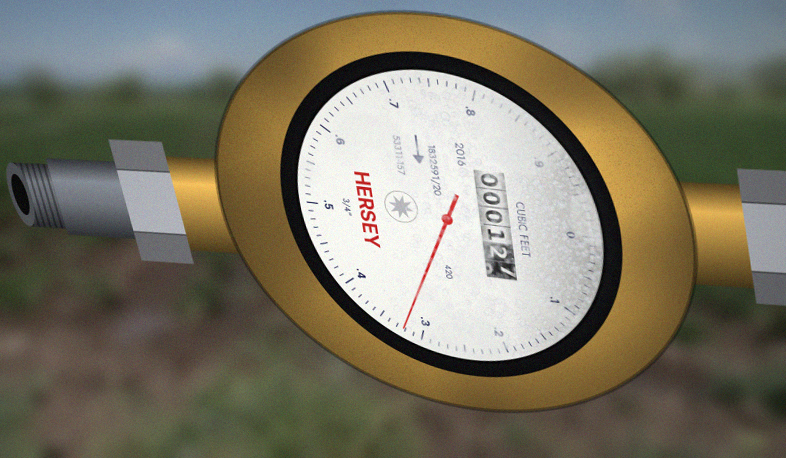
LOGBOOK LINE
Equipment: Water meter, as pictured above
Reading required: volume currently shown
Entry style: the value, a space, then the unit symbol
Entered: 127.32 ft³
